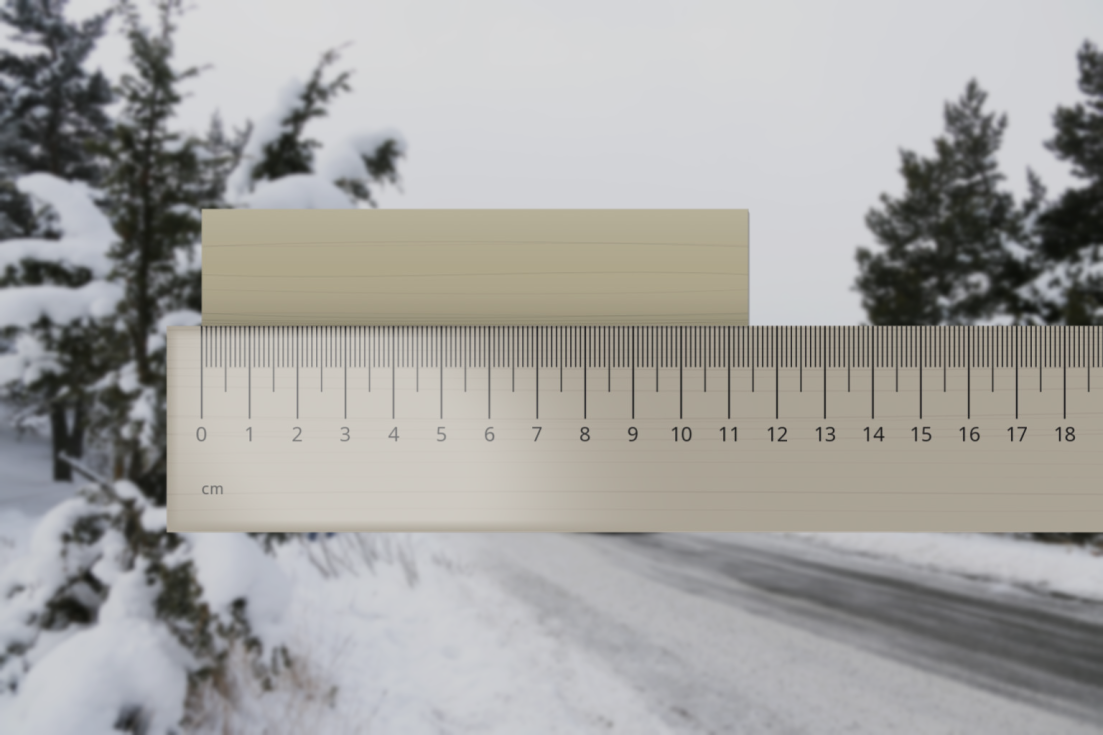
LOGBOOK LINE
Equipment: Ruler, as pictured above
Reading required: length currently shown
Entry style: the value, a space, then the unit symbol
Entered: 11.4 cm
